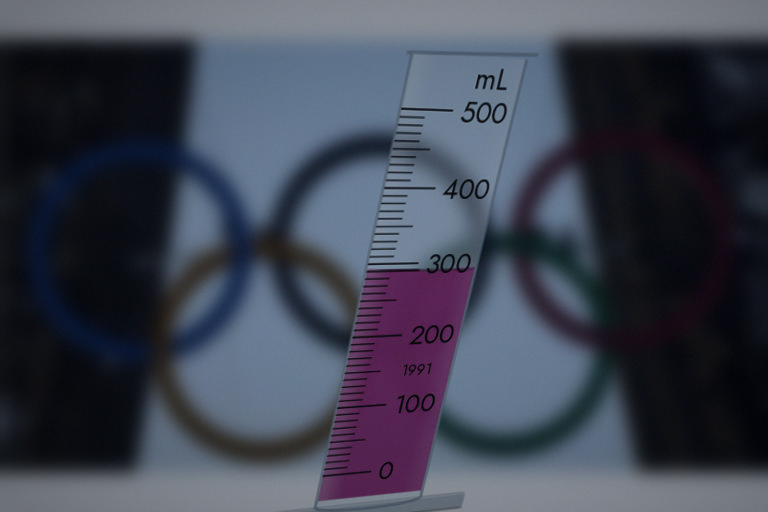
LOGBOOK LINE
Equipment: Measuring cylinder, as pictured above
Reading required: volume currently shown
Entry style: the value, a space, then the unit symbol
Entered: 290 mL
